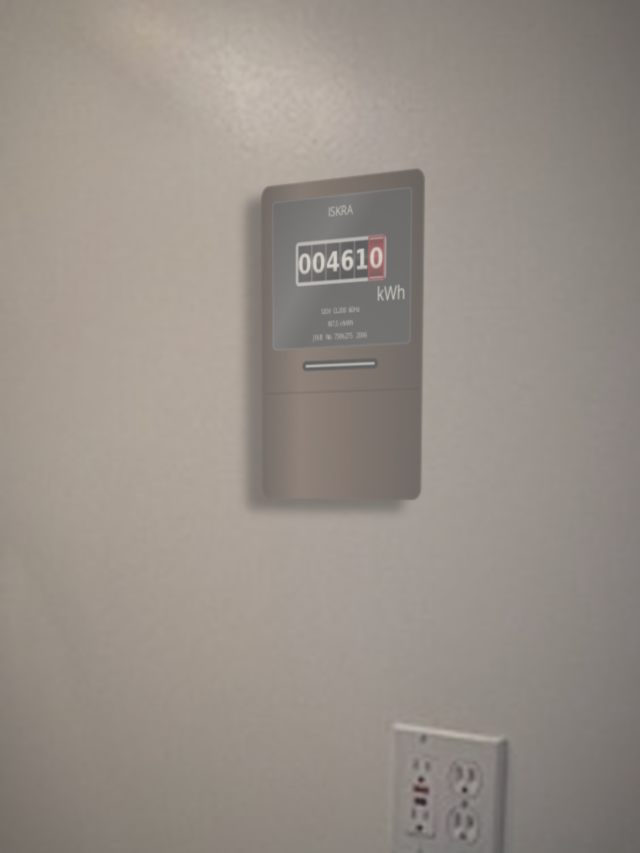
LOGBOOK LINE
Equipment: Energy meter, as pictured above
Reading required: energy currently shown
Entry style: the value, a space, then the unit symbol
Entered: 461.0 kWh
